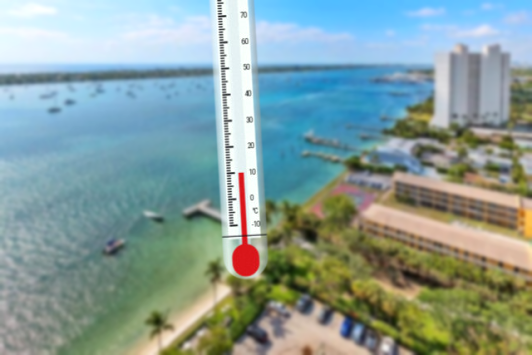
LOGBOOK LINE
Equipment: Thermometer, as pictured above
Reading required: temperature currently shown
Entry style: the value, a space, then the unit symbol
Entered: 10 °C
